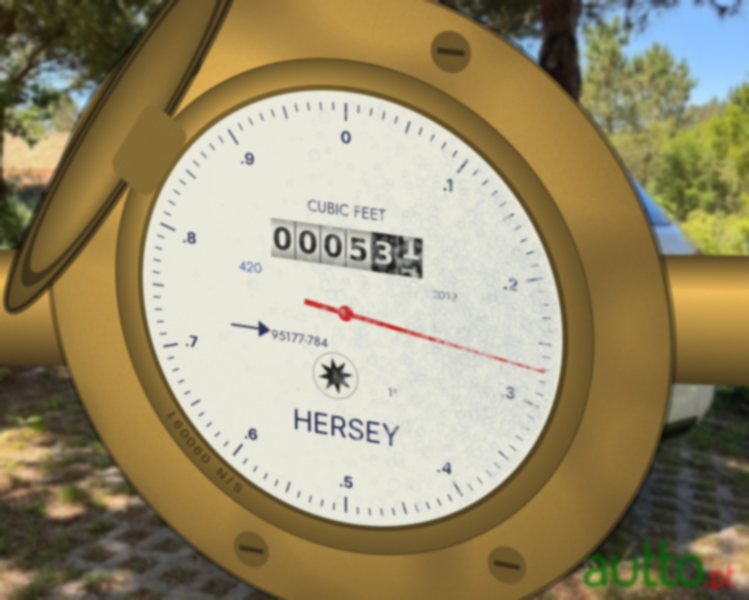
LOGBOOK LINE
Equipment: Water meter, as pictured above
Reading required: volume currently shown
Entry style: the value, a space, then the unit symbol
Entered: 531.27 ft³
